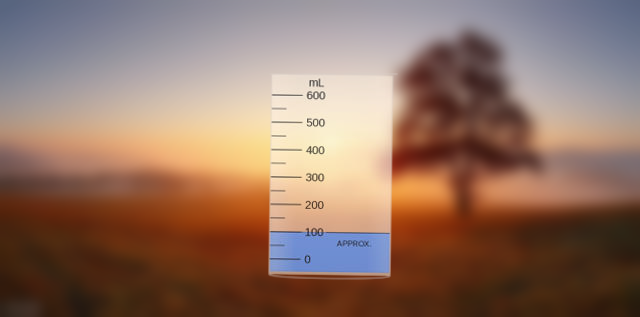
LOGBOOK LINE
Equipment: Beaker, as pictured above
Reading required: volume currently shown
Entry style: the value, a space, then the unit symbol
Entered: 100 mL
